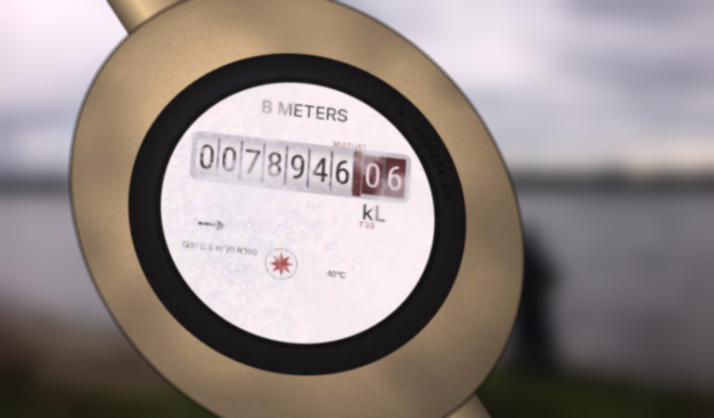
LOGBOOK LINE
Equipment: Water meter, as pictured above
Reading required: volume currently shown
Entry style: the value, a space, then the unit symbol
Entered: 78946.06 kL
